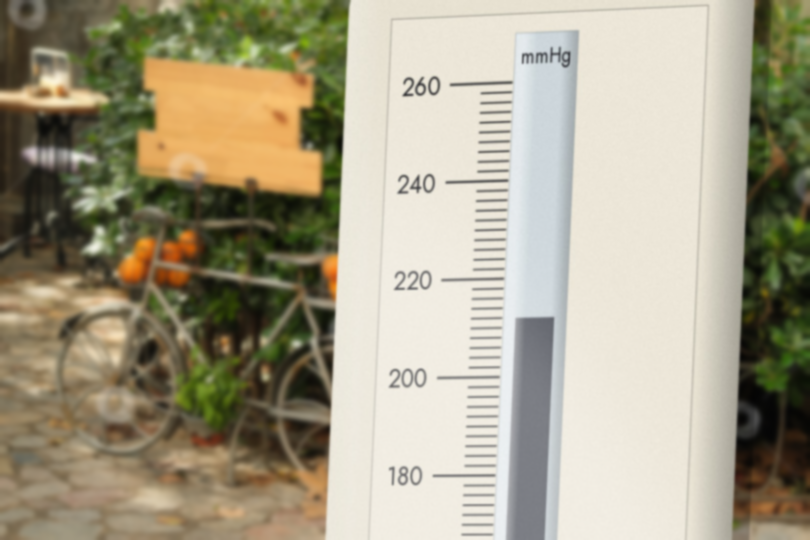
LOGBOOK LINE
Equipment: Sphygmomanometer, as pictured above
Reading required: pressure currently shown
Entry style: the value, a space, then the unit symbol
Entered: 212 mmHg
